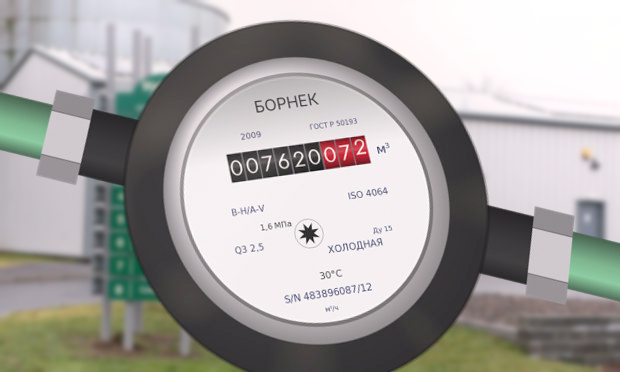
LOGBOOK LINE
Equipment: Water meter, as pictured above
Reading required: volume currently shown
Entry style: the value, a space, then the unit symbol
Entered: 7620.072 m³
